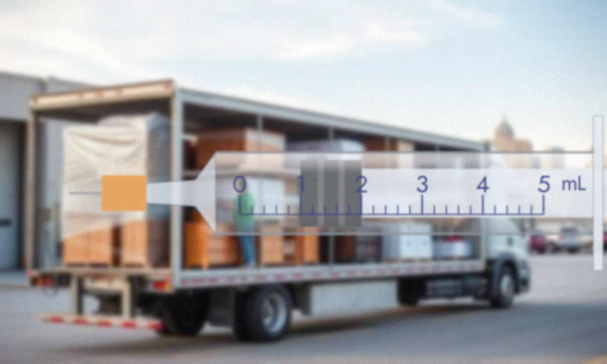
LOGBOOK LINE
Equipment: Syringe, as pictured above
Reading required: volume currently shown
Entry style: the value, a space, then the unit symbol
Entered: 1 mL
